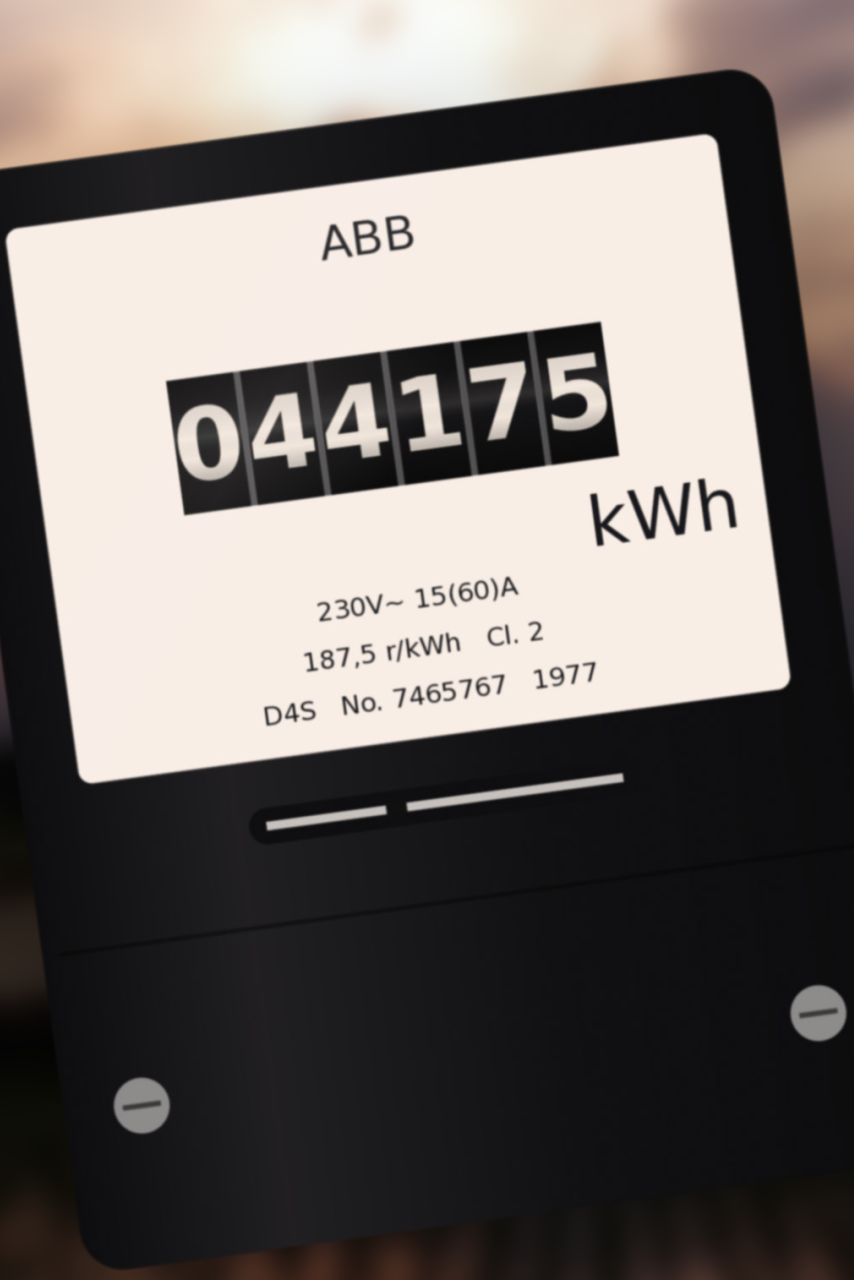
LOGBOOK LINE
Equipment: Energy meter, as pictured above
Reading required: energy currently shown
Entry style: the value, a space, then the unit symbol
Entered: 44175 kWh
